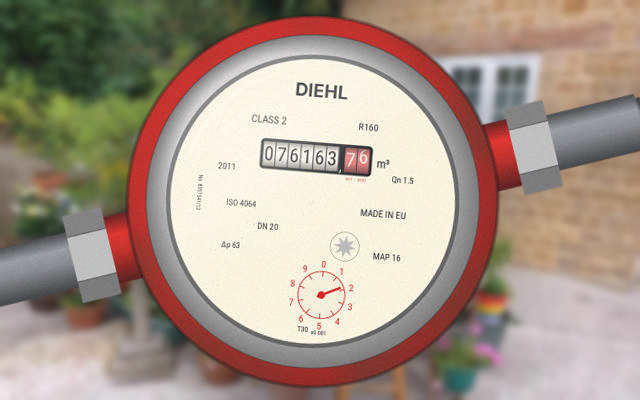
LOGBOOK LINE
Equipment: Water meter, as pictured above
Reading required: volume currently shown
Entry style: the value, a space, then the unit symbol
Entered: 76163.761 m³
